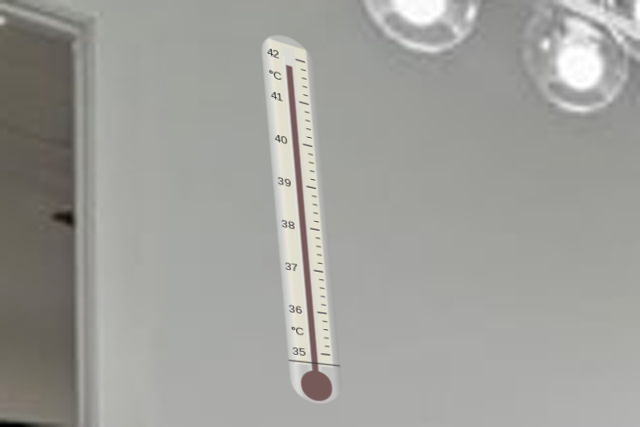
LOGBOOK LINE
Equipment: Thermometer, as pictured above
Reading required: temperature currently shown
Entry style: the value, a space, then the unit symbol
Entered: 41.8 °C
